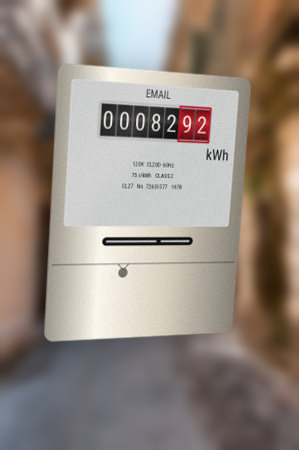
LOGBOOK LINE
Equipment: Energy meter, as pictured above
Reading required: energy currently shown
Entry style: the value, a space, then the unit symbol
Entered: 82.92 kWh
